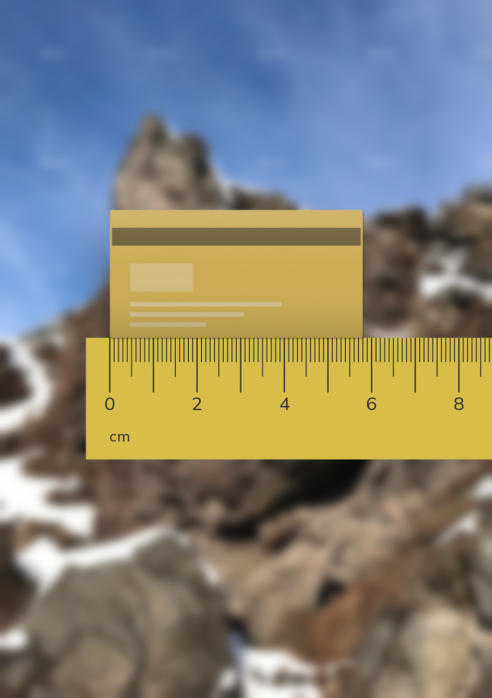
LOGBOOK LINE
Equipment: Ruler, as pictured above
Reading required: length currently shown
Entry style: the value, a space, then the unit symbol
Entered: 5.8 cm
